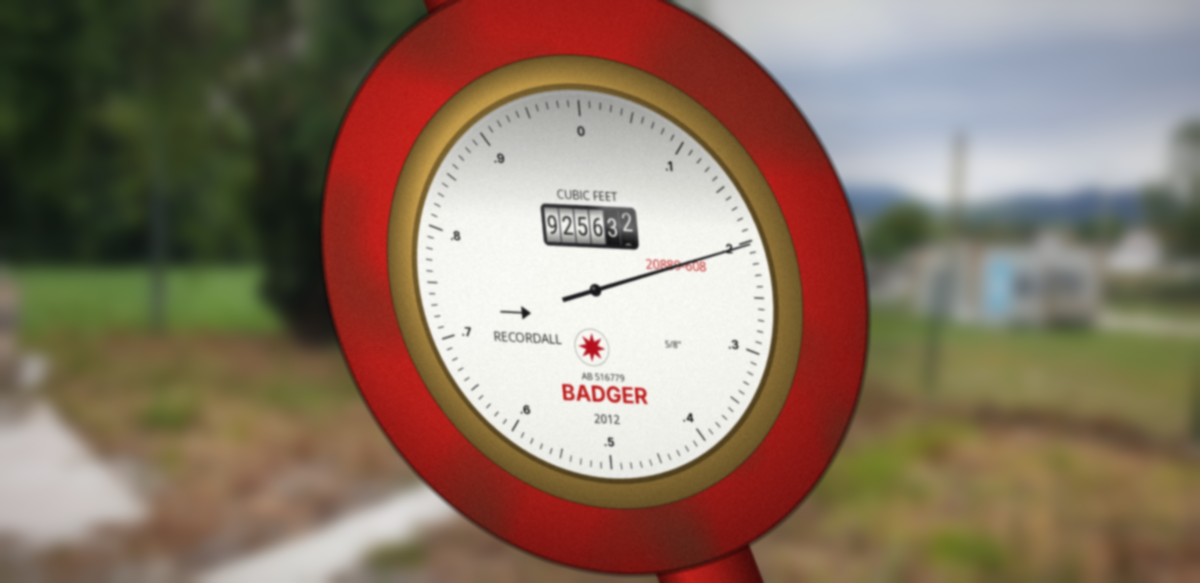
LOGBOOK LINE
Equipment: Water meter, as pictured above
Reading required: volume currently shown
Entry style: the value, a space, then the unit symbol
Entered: 925632.20 ft³
